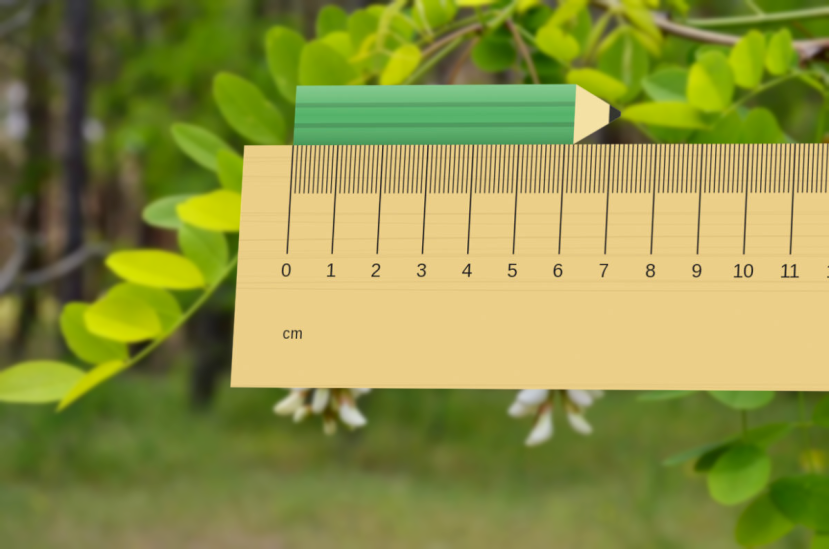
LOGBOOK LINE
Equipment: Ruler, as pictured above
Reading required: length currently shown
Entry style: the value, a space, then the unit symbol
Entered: 7.2 cm
